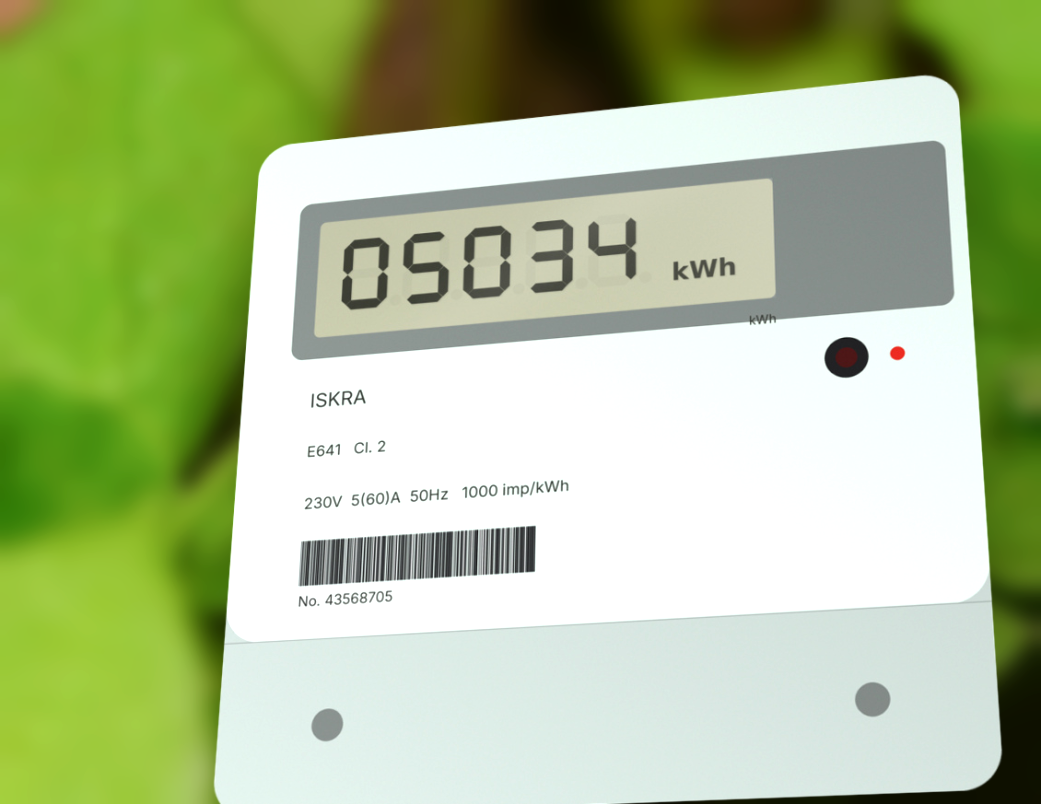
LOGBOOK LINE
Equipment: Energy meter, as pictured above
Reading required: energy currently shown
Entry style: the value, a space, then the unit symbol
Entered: 5034 kWh
